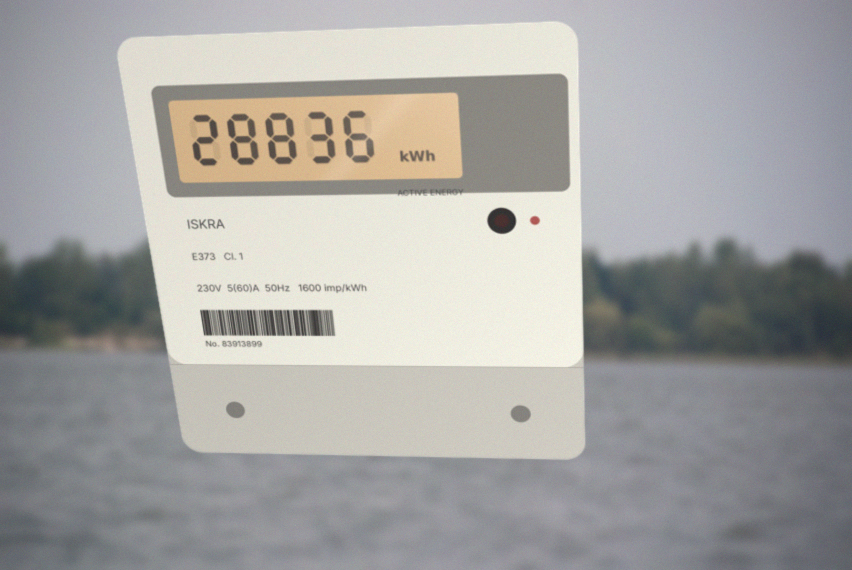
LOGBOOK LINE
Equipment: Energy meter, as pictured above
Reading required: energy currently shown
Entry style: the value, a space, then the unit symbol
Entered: 28836 kWh
